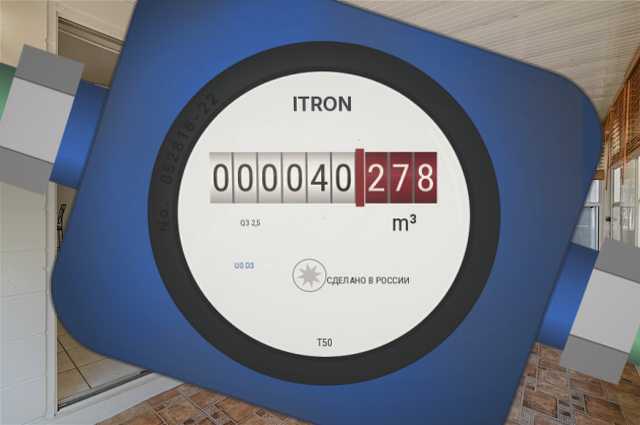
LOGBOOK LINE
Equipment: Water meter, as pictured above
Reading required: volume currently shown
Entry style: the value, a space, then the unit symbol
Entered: 40.278 m³
